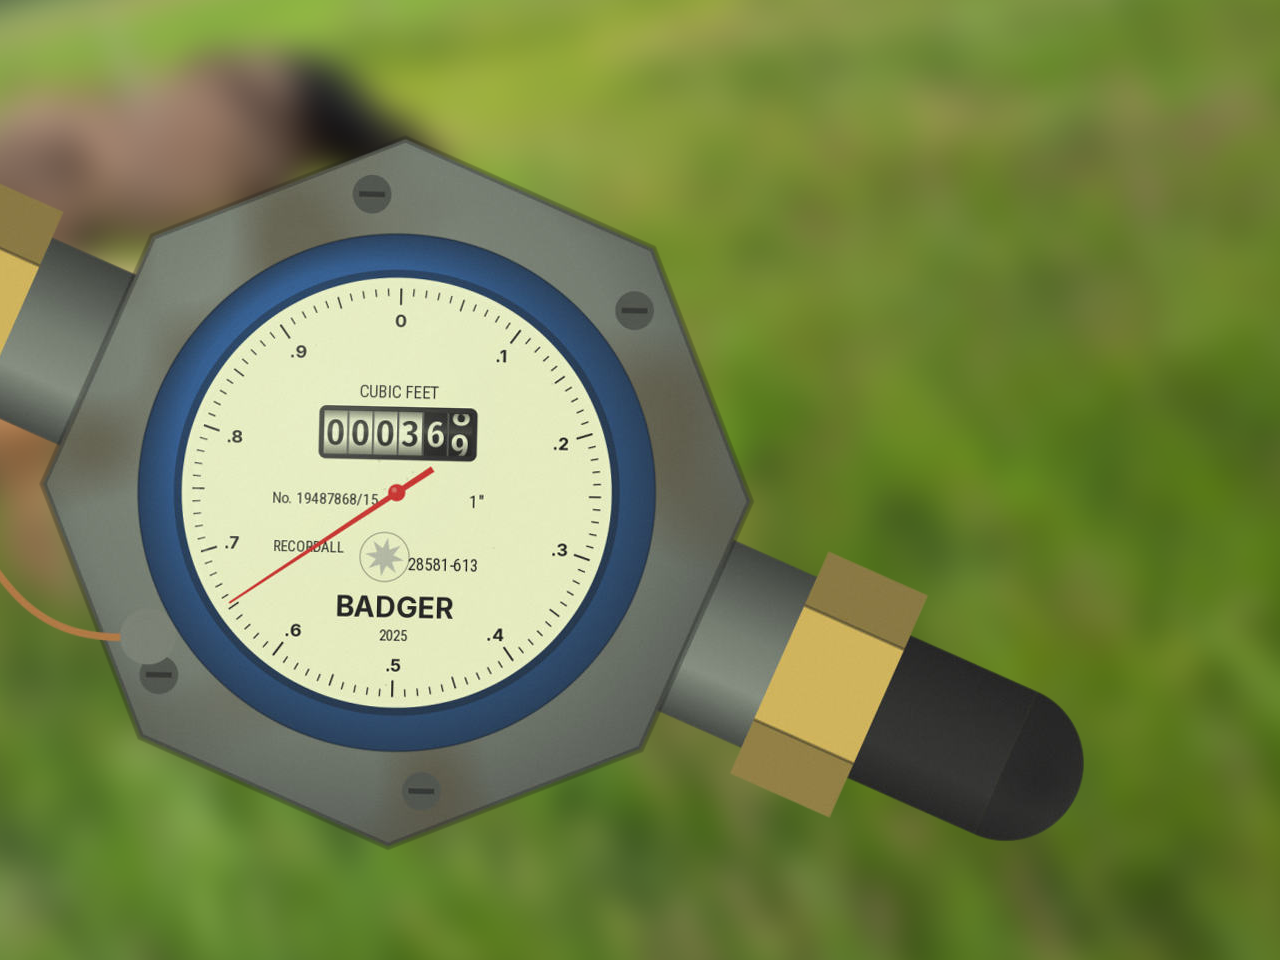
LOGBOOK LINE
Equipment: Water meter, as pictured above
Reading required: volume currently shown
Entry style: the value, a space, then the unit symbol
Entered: 368.65 ft³
